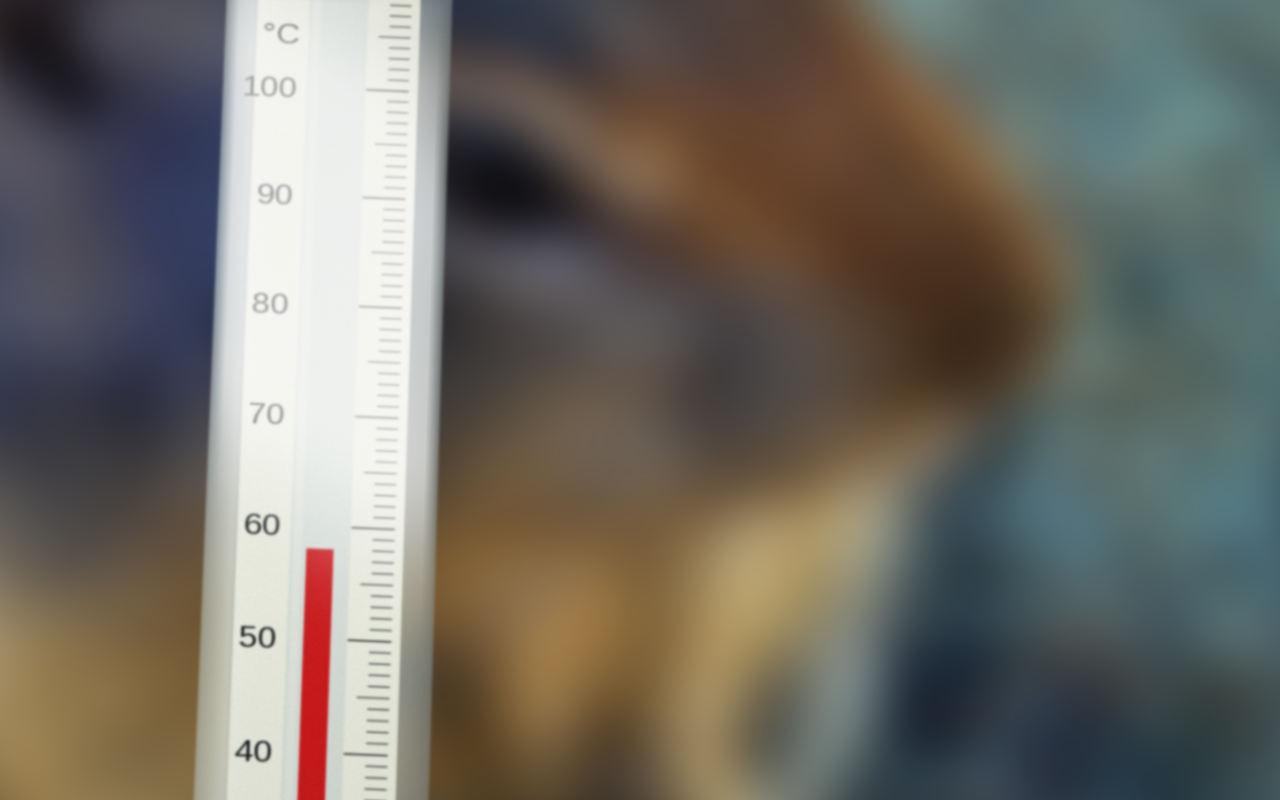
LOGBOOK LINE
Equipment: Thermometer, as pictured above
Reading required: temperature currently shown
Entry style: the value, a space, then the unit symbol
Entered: 58 °C
